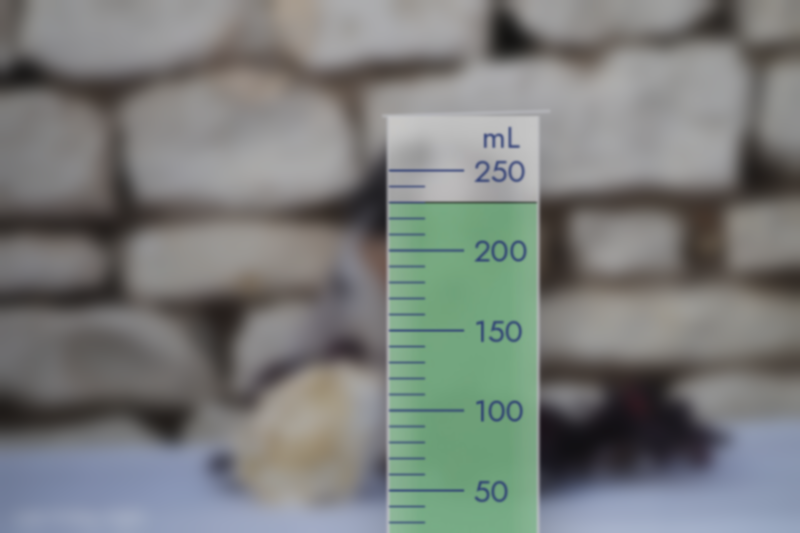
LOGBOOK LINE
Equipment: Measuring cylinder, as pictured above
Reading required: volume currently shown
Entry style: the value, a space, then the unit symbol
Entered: 230 mL
